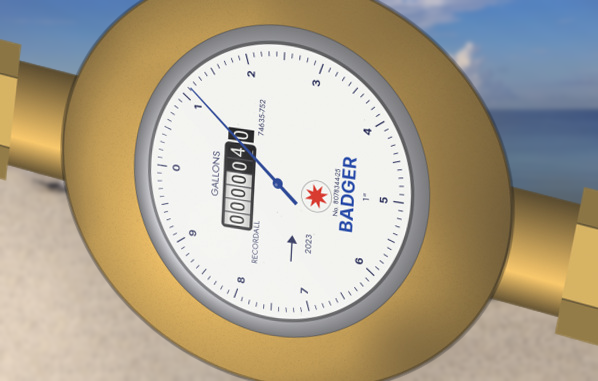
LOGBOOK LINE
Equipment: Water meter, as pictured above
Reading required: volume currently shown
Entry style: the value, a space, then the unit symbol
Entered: 41.1 gal
